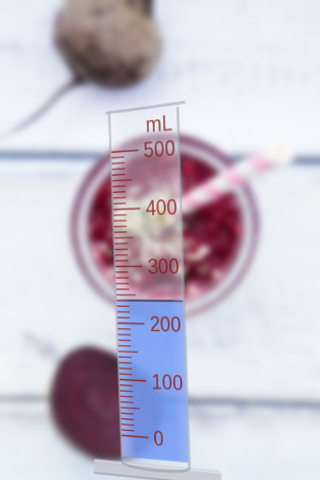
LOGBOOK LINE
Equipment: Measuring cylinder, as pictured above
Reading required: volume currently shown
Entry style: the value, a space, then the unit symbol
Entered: 240 mL
